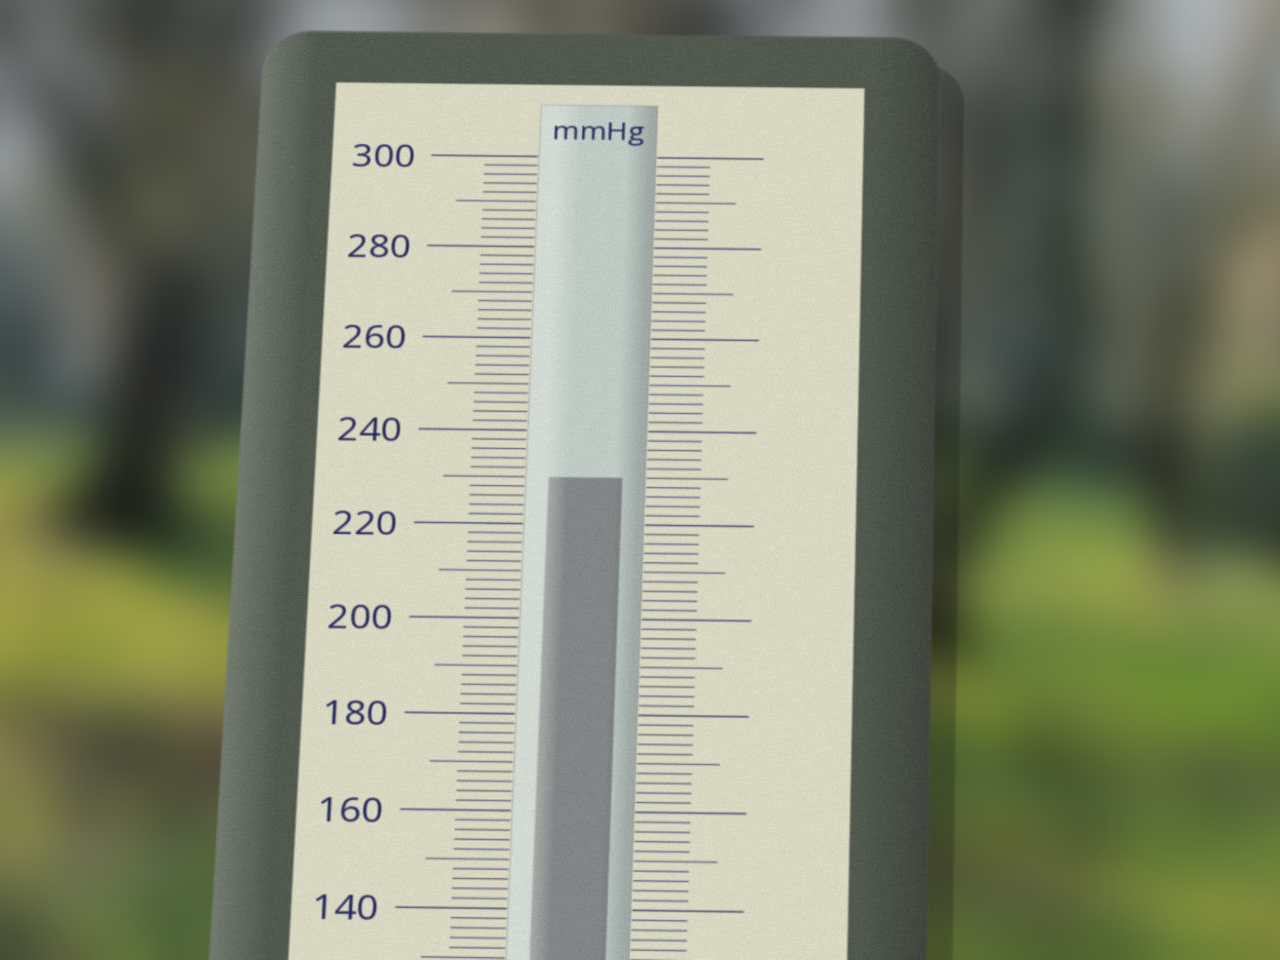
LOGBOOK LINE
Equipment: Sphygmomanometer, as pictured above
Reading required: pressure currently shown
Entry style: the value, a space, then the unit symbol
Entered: 230 mmHg
